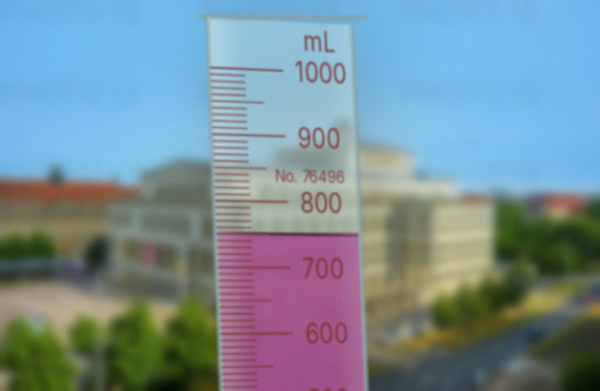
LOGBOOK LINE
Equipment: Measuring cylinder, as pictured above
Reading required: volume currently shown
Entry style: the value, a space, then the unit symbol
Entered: 750 mL
